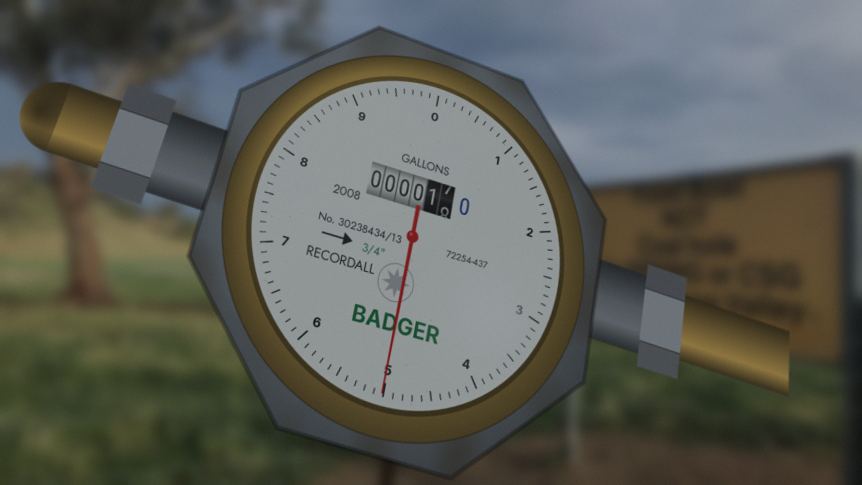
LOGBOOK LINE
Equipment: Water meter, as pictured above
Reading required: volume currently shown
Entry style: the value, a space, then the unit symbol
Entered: 175.0 gal
